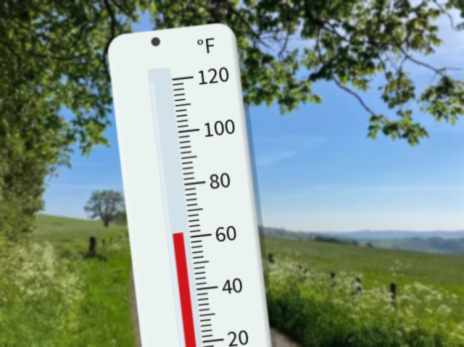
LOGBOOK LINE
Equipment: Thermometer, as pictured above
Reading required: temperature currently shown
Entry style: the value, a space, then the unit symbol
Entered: 62 °F
